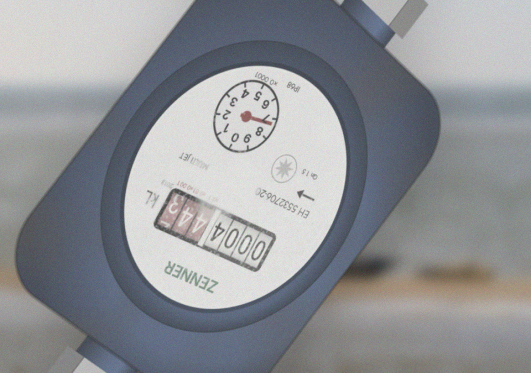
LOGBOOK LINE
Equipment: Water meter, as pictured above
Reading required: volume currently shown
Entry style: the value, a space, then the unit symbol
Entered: 4.4427 kL
